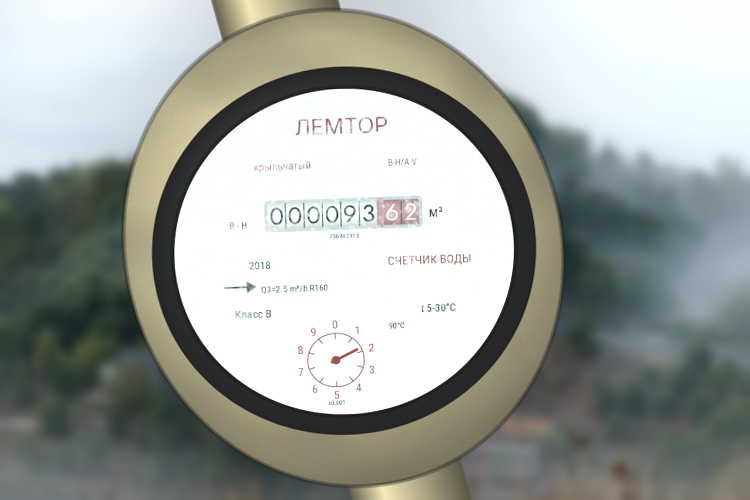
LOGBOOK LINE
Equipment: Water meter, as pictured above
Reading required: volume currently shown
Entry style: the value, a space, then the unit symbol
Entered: 93.621 m³
